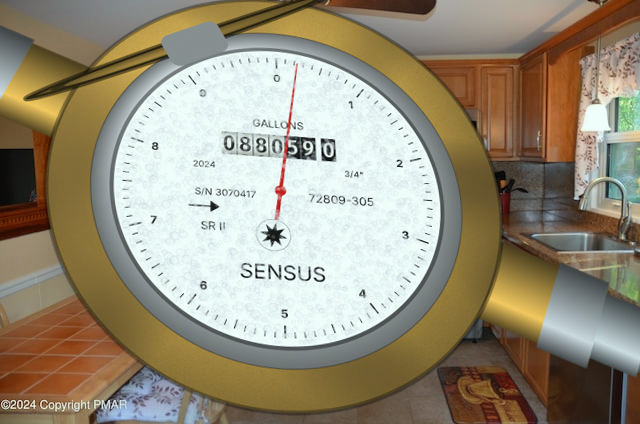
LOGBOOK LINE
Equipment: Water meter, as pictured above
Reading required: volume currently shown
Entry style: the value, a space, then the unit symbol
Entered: 880590.2 gal
